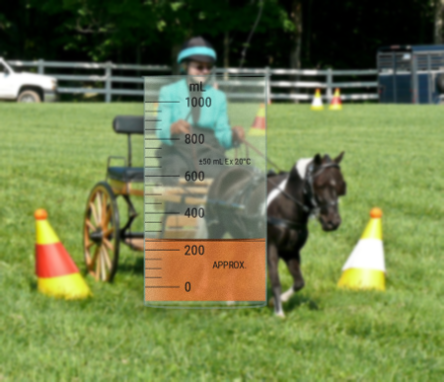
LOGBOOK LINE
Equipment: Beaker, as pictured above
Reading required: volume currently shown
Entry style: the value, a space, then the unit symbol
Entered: 250 mL
